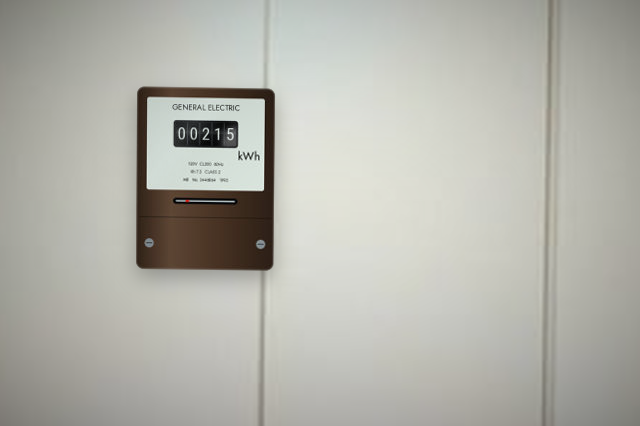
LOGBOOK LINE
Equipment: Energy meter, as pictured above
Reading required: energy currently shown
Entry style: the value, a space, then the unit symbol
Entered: 215 kWh
